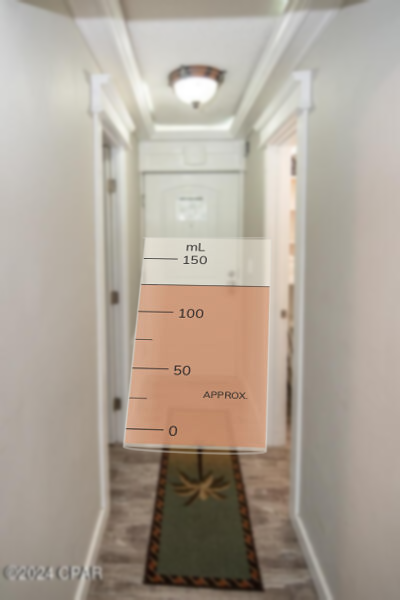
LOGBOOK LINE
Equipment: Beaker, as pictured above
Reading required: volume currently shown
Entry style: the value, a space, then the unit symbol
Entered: 125 mL
